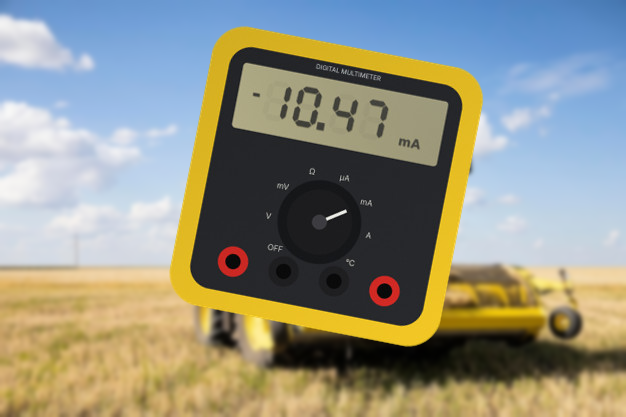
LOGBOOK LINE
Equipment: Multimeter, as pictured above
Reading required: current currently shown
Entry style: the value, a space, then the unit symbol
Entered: -10.47 mA
